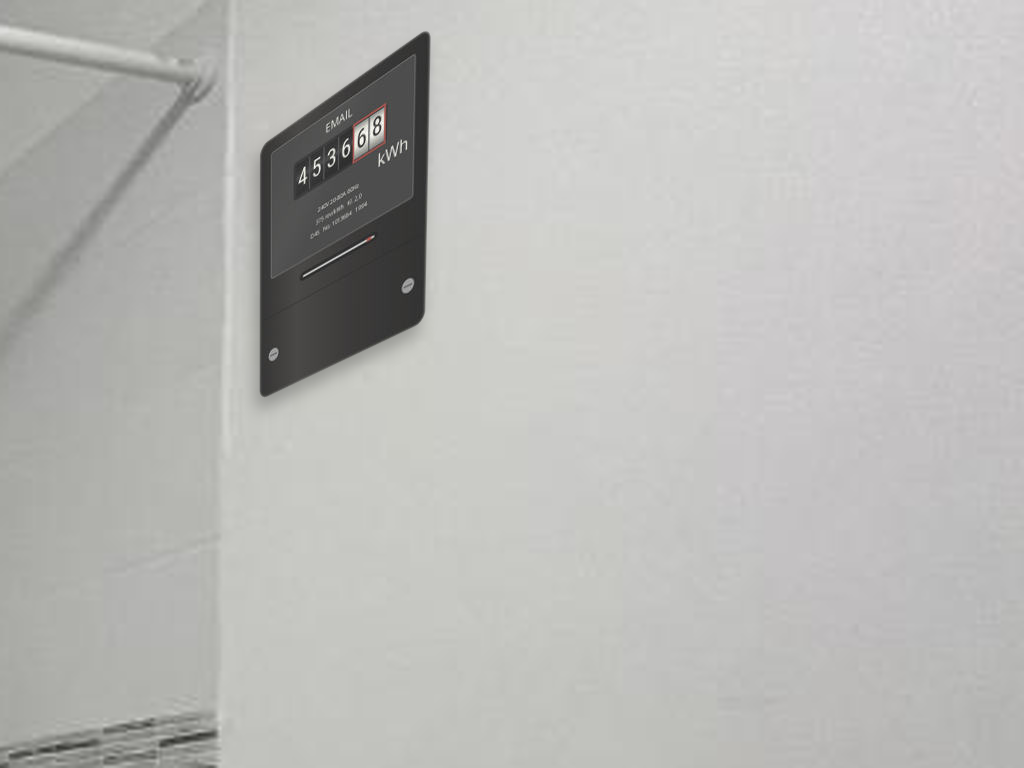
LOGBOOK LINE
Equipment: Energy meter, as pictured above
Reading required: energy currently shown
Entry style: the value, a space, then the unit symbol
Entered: 4536.68 kWh
